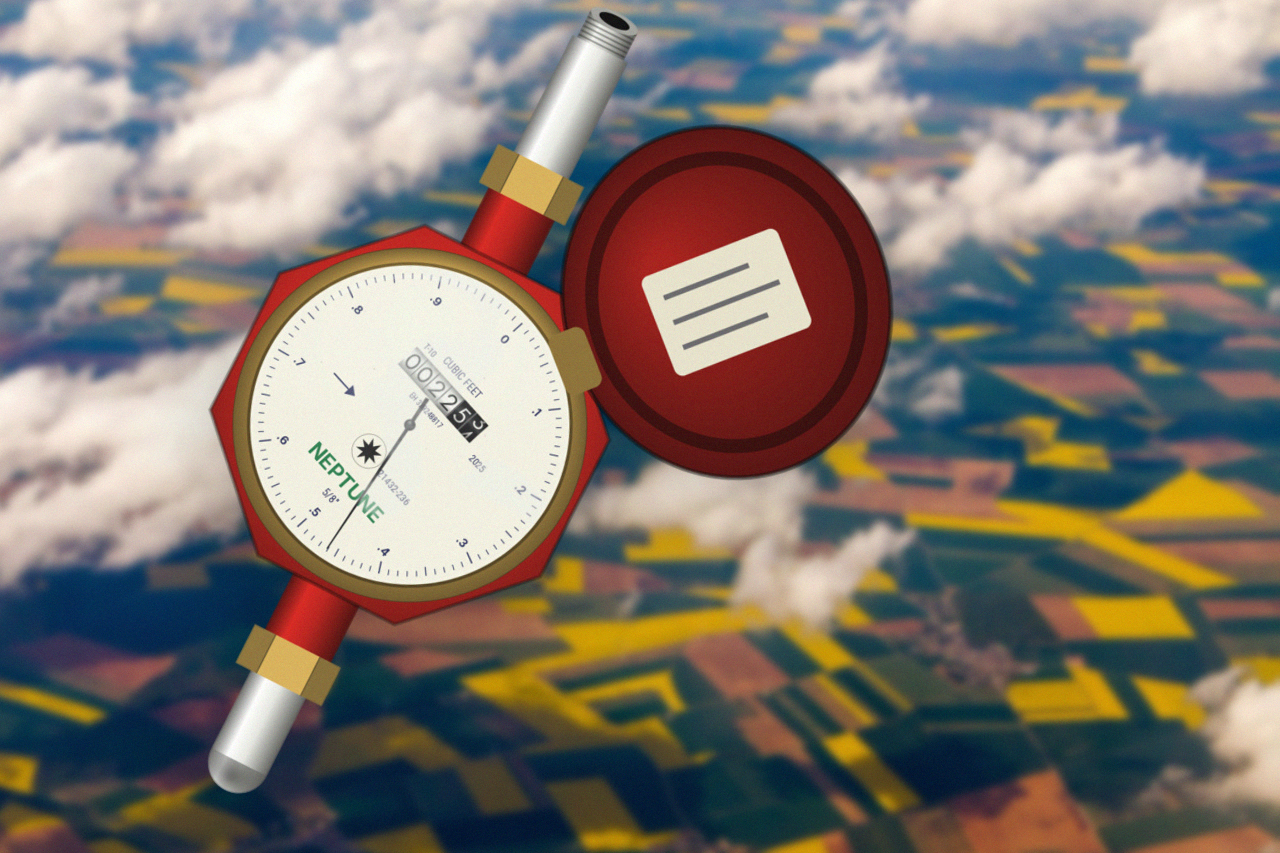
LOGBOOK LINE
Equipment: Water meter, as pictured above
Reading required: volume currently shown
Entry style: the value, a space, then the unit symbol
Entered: 2253.46 ft³
